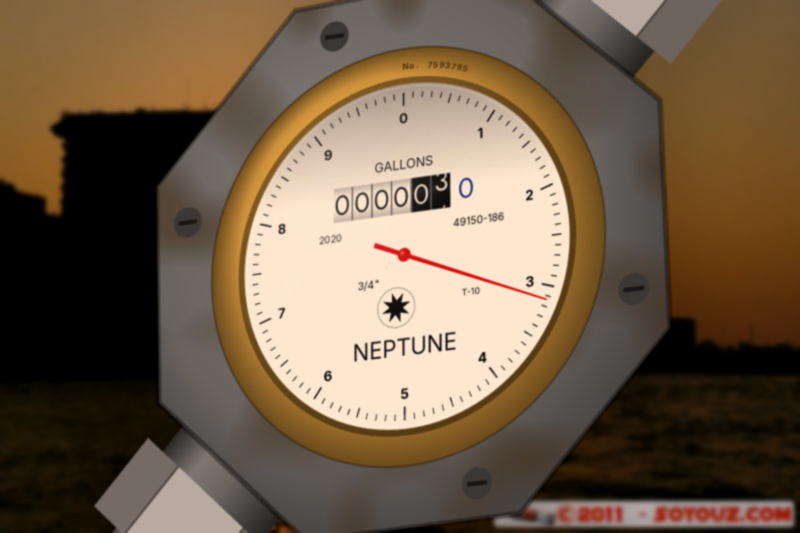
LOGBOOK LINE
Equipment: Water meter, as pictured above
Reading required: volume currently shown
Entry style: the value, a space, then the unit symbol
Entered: 33.1 gal
